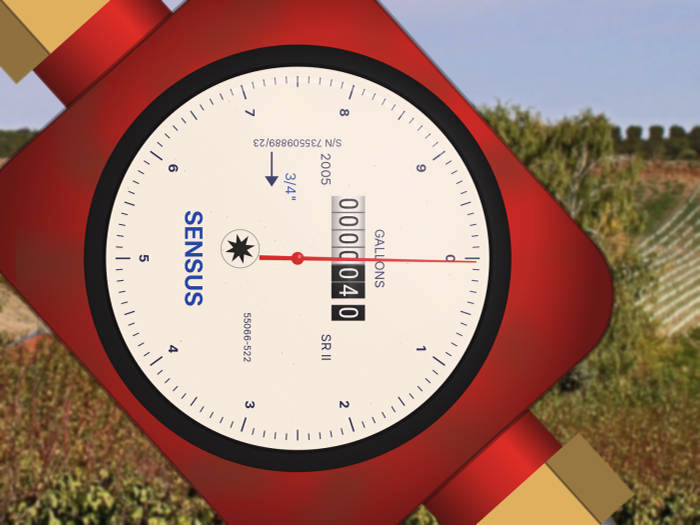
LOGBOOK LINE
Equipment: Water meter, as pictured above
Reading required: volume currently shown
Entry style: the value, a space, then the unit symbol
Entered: 40.0 gal
